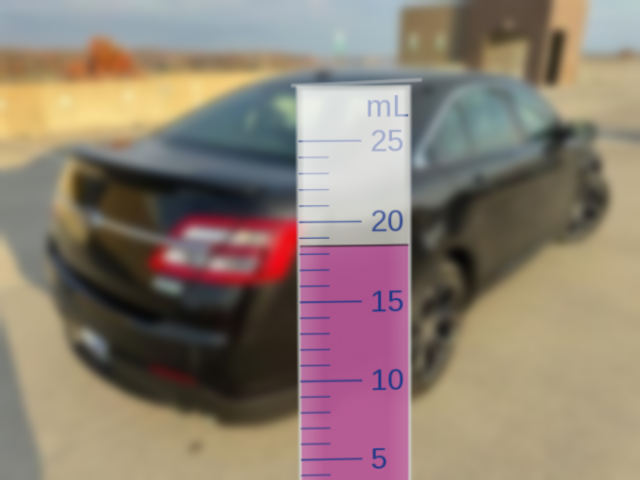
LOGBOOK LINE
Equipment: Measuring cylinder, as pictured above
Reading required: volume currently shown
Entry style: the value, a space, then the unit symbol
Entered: 18.5 mL
